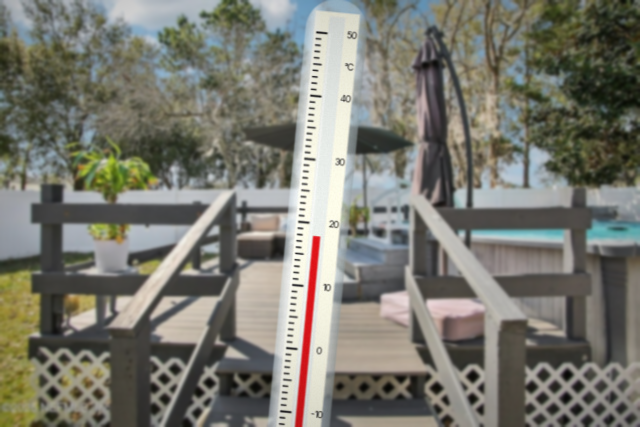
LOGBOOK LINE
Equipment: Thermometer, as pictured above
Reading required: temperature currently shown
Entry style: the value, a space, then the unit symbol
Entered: 18 °C
